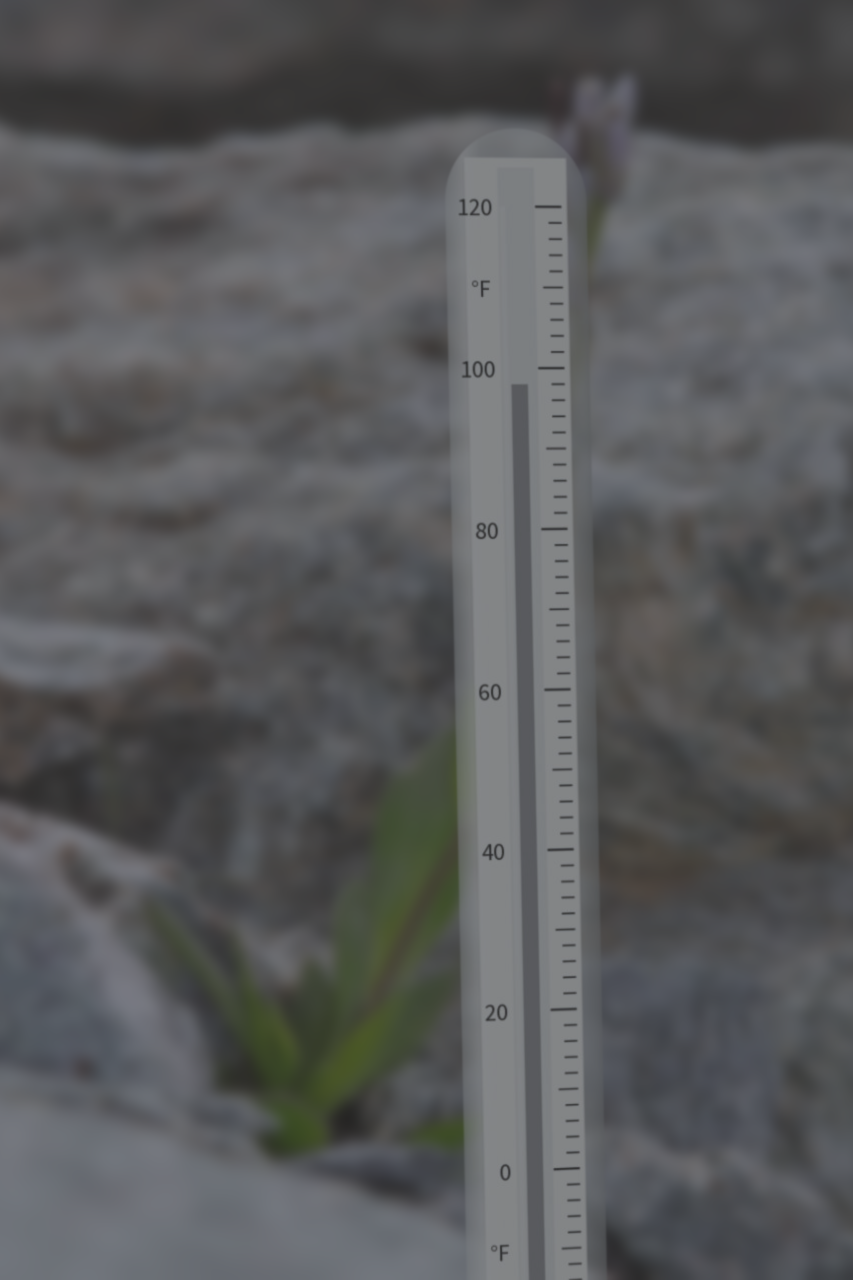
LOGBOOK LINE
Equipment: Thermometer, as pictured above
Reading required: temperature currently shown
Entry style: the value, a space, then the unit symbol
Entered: 98 °F
